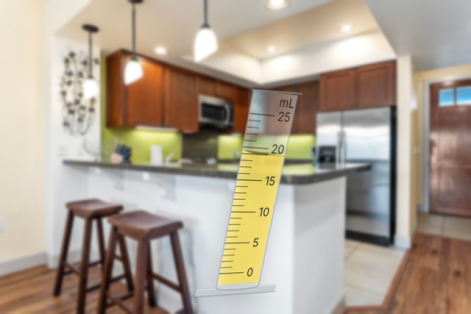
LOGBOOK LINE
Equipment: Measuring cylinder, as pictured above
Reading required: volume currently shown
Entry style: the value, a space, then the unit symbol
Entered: 19 mL
